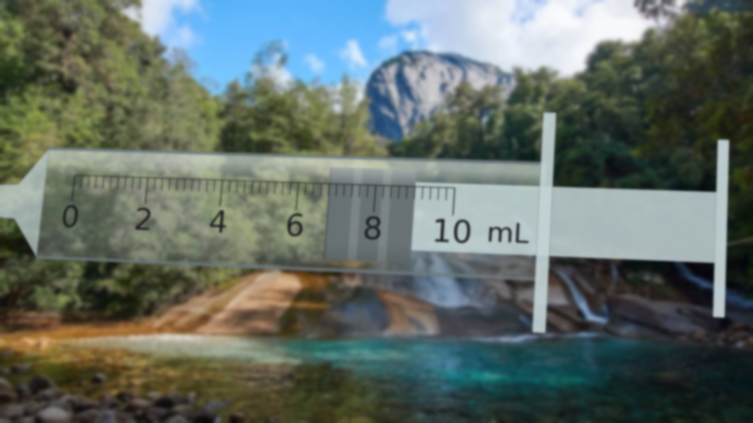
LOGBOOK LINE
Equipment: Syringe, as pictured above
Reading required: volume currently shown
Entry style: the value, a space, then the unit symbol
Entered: 6.8 mL
